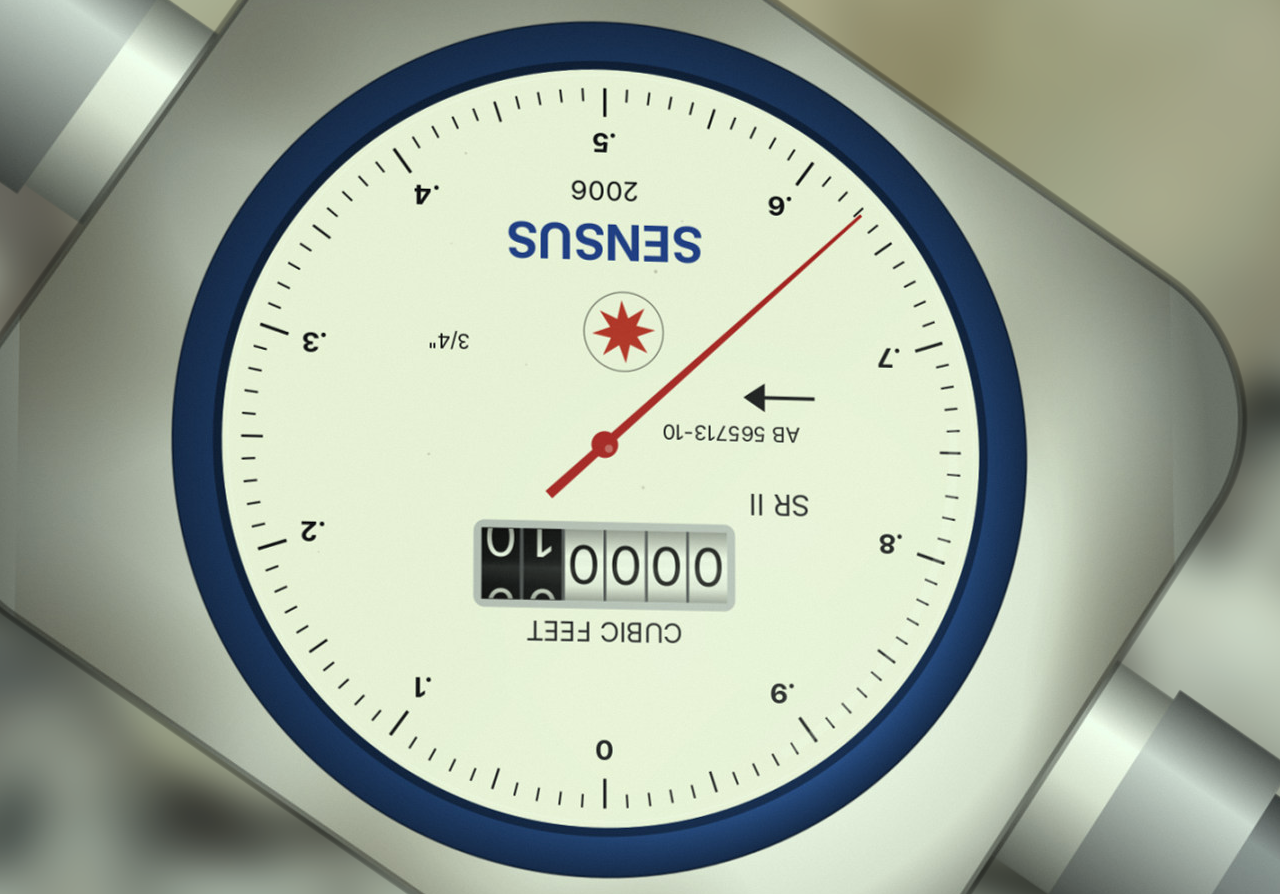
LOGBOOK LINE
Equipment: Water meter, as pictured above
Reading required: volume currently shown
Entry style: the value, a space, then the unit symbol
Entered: 9.63 ft³
